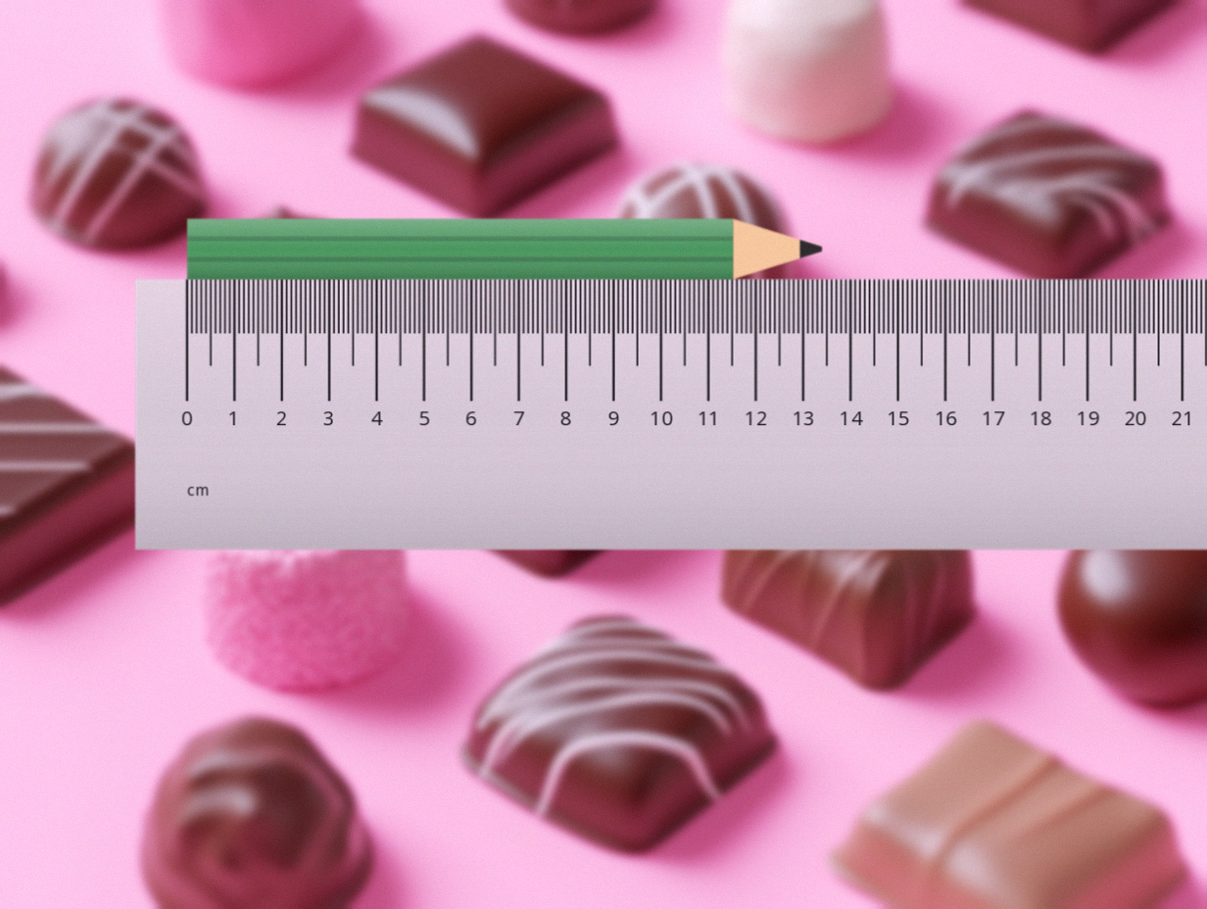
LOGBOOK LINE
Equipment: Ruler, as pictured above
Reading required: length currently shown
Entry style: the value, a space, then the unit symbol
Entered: 13.4 cm
